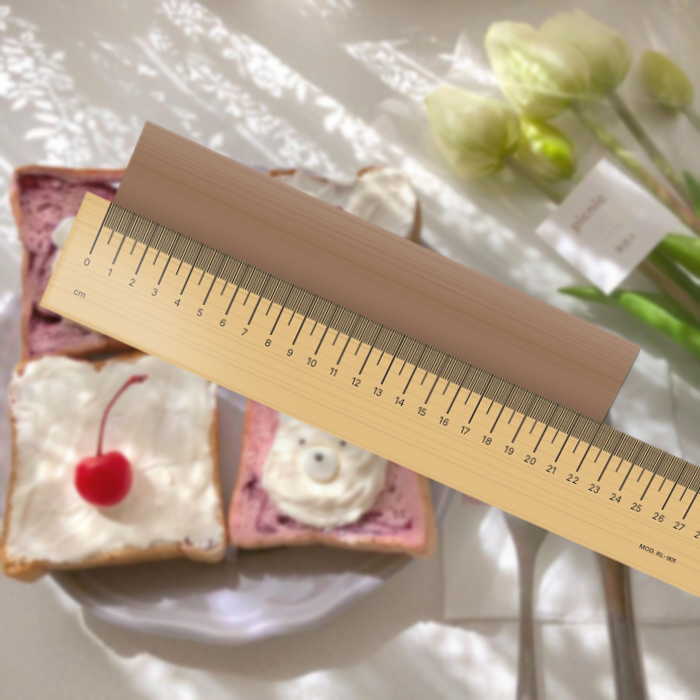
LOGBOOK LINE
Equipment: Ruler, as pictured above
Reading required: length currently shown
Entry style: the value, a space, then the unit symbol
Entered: 22 cm
